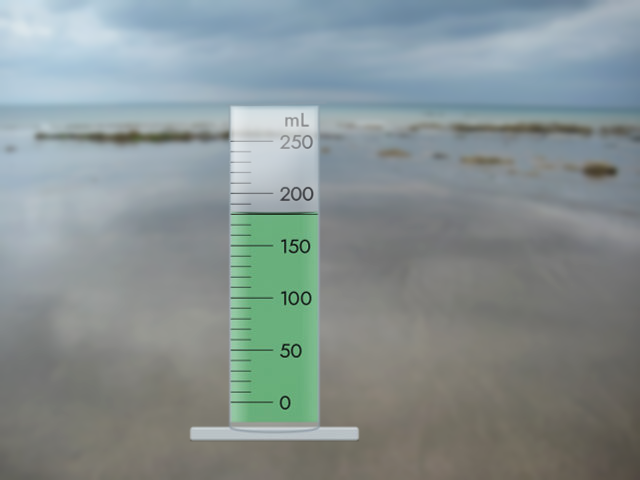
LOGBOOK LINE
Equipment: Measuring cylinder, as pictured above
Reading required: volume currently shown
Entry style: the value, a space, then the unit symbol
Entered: 180 mL
